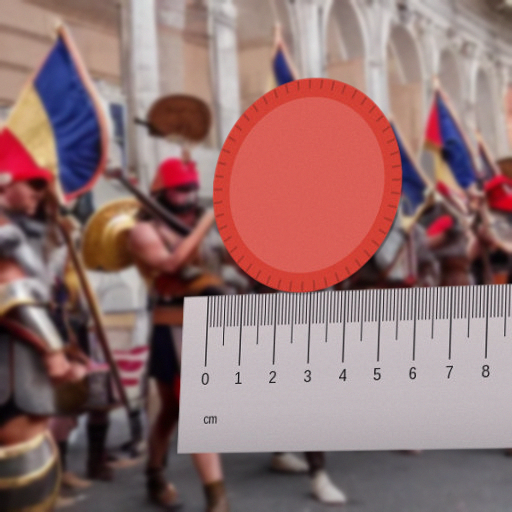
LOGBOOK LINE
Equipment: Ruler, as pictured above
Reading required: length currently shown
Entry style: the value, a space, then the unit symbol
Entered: 5.5 cm
